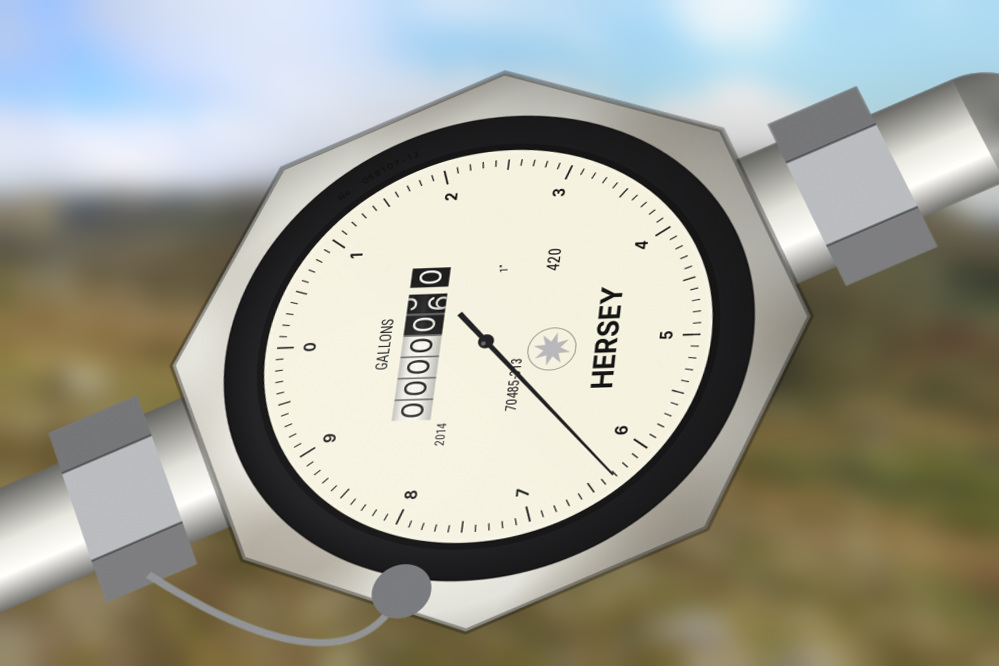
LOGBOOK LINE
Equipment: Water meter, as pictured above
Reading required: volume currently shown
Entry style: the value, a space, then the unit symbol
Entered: 56.3 gal
